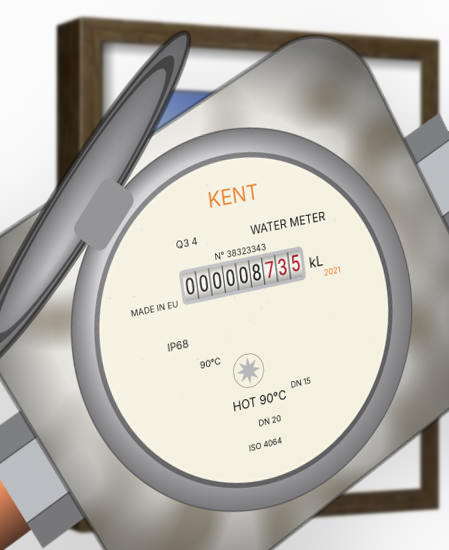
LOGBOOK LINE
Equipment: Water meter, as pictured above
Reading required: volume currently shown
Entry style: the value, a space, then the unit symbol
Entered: 8.735 kL
